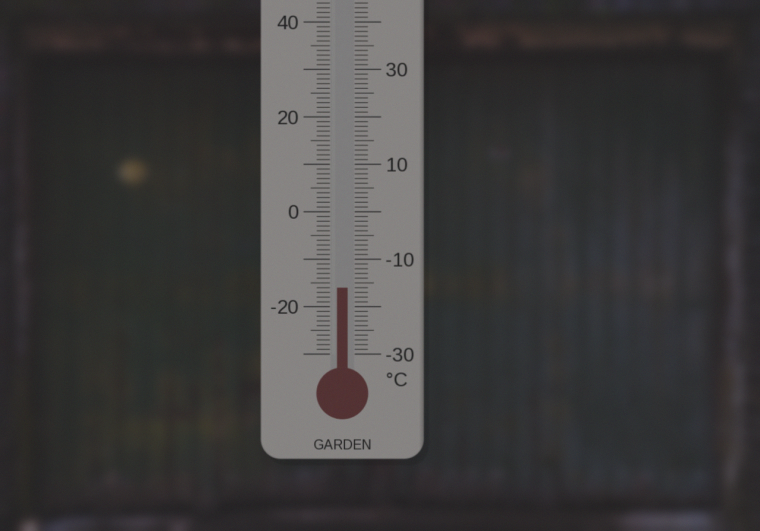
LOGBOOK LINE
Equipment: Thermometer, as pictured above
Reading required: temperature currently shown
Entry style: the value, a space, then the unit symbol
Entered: -16 °C
